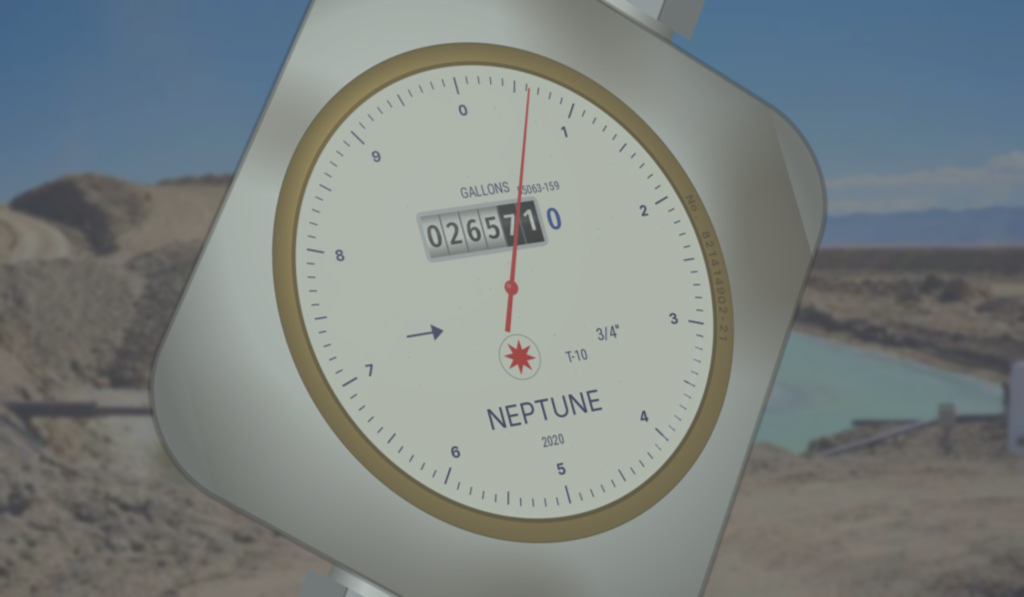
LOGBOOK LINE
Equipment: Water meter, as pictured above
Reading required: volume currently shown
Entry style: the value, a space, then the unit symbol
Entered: 265710.6 gal
